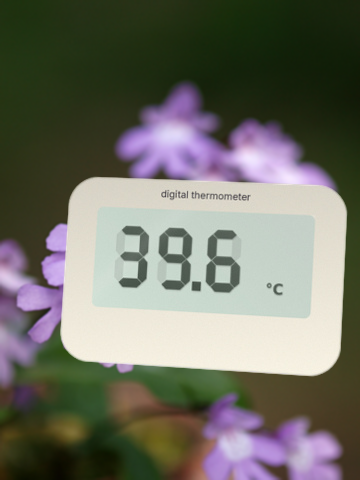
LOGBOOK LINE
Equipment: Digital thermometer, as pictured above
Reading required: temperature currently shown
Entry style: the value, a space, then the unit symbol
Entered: 39.6 °C
